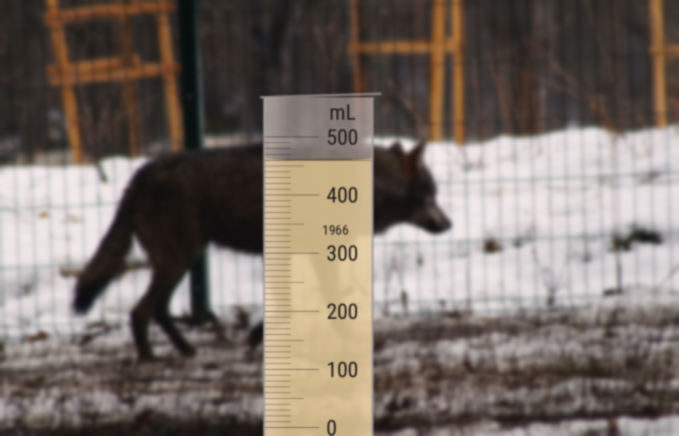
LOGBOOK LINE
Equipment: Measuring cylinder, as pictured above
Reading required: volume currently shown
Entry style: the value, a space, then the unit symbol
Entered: 460 mL
